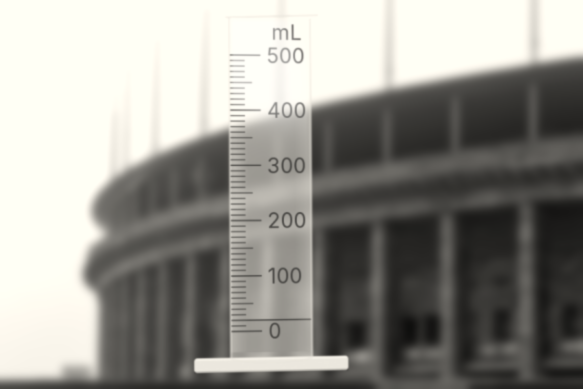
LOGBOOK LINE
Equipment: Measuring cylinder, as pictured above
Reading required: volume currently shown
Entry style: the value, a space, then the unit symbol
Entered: 20 mL
